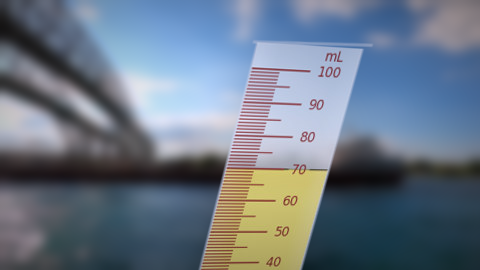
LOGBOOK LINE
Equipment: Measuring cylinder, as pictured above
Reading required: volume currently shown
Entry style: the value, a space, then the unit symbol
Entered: 70 mL
